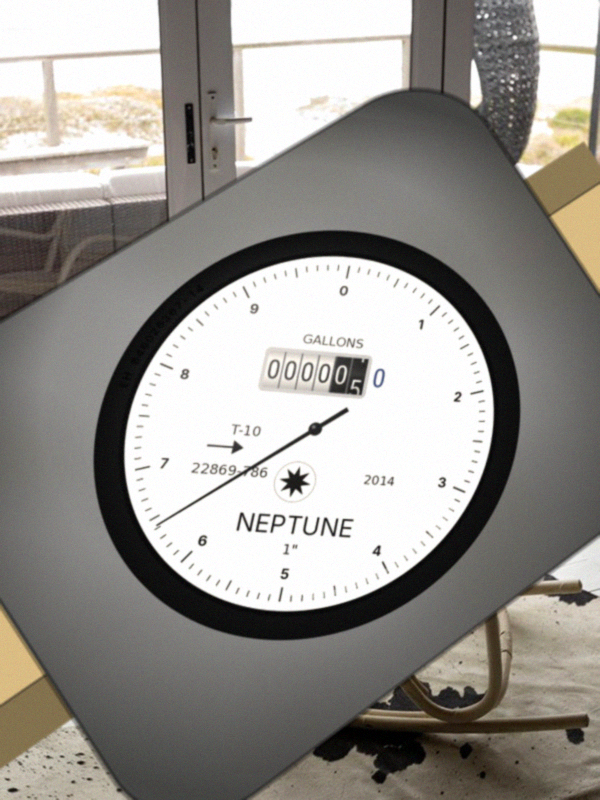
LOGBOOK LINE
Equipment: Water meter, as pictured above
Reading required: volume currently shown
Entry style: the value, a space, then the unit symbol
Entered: 46.4 gal
